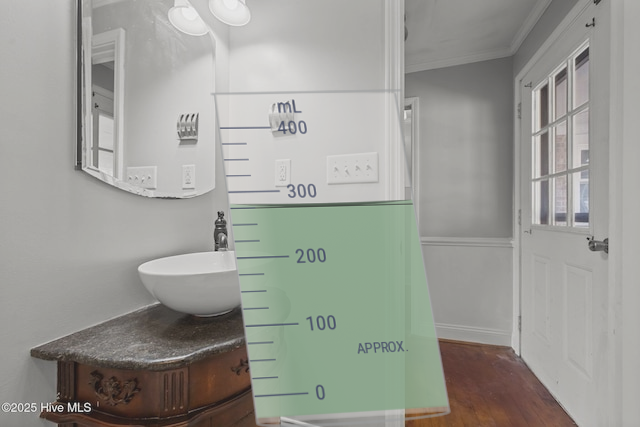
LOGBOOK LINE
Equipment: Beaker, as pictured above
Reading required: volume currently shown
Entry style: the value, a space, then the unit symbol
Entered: 275 mL
